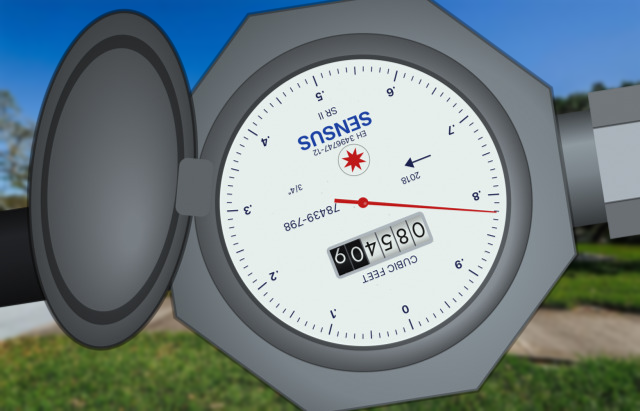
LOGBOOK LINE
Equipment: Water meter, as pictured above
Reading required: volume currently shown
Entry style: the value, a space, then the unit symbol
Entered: 85408.82 ft³
